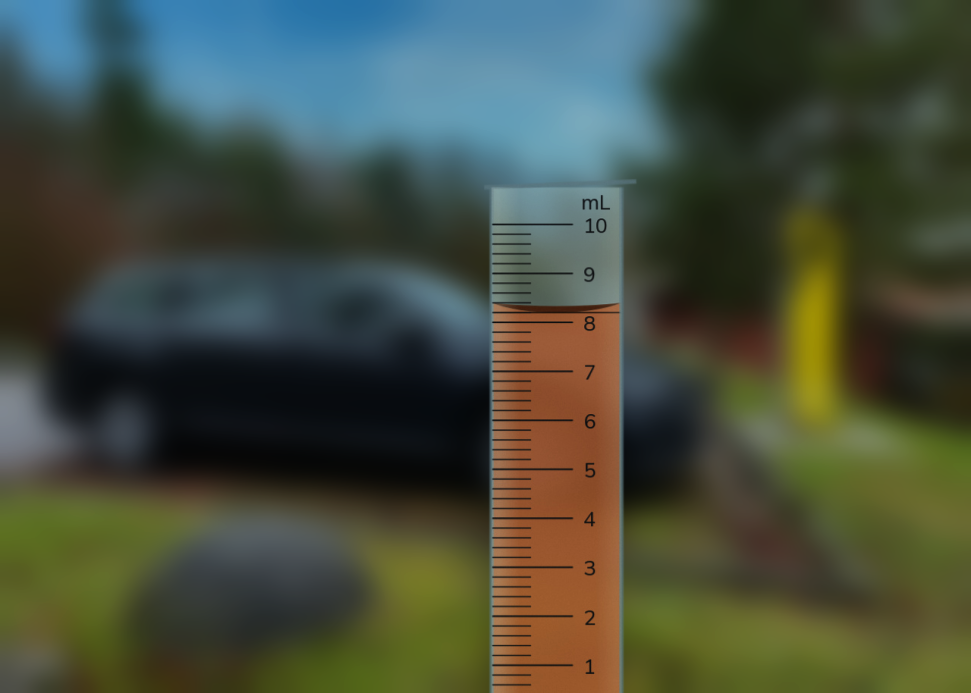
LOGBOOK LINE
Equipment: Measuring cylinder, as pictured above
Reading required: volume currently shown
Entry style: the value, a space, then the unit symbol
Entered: 8.2 mL
